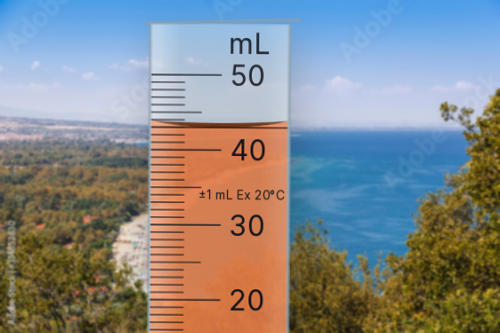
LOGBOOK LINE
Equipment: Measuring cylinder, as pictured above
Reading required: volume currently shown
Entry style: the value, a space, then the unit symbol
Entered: 43 mL
